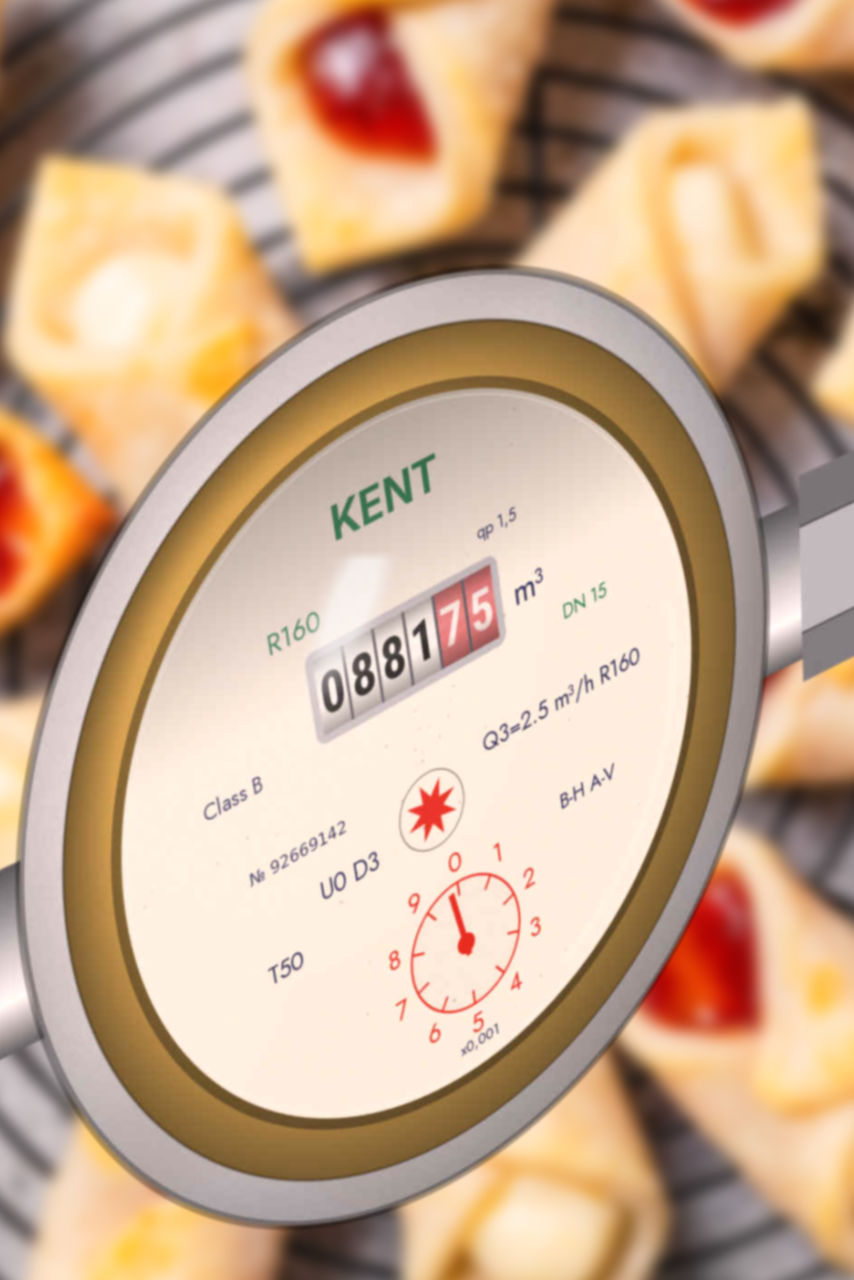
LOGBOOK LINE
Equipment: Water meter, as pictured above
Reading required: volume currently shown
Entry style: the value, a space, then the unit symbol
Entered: 881.749 m³
